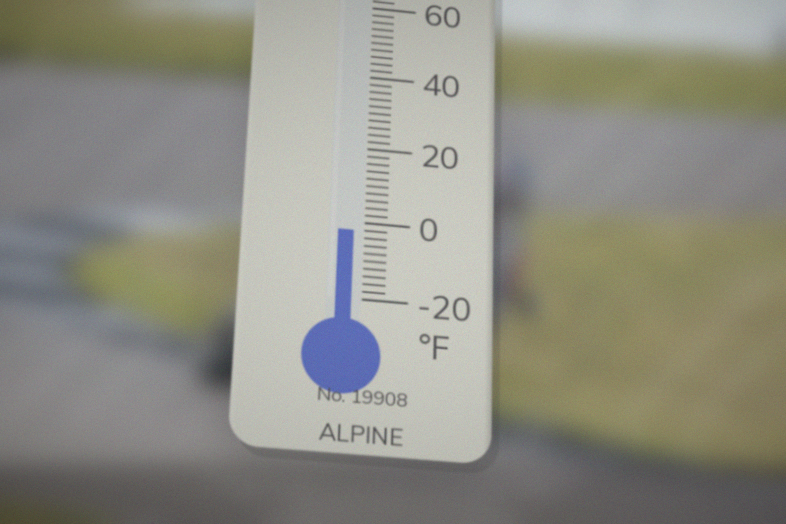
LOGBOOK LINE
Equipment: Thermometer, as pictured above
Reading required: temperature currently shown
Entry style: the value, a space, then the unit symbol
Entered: -2 °F
